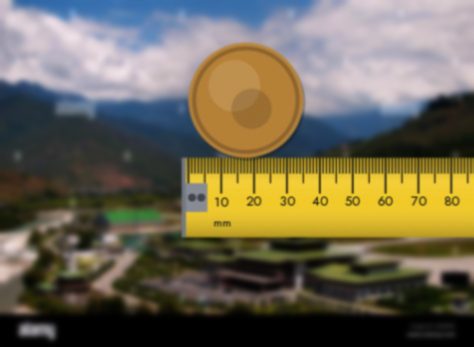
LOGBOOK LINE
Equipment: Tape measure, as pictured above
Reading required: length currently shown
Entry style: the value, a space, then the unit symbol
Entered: 35 mm
